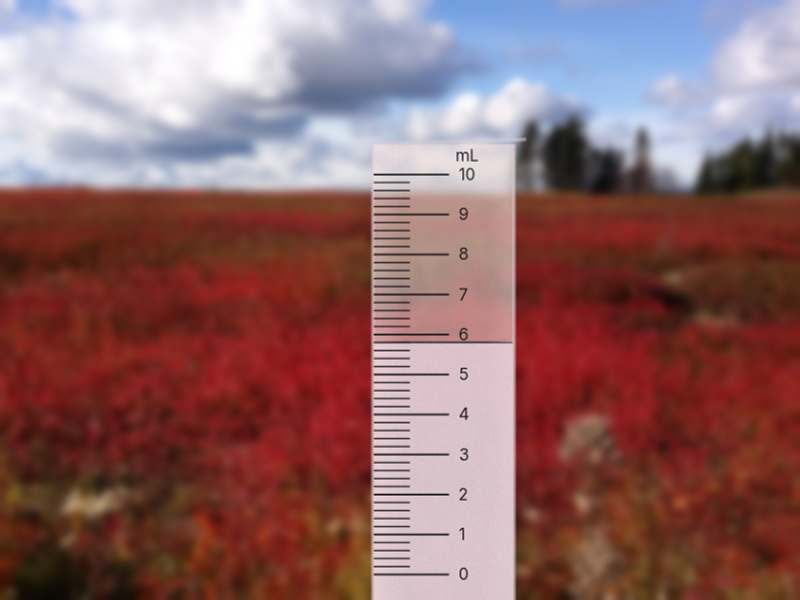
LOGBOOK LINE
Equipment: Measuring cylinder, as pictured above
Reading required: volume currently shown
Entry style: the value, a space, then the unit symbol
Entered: 5.8 mL
